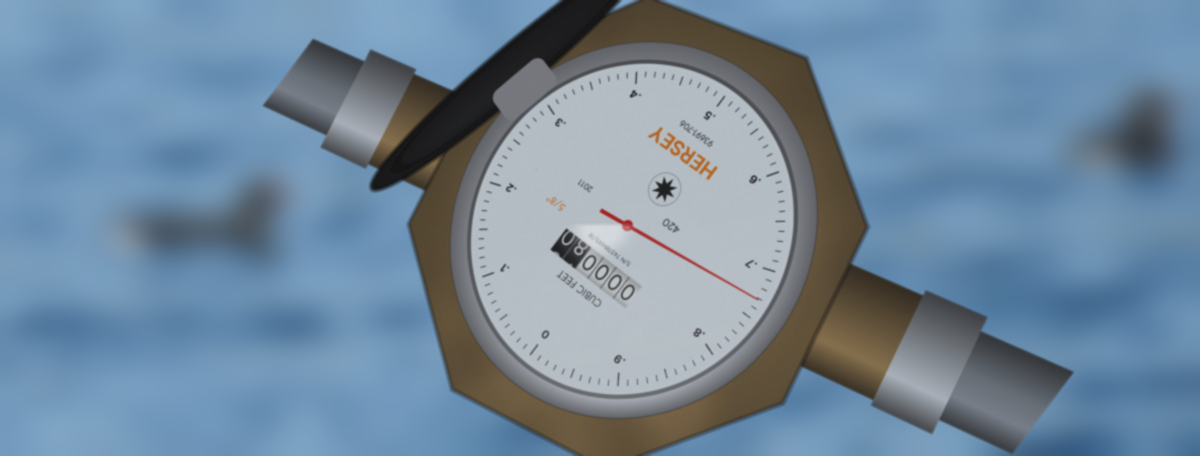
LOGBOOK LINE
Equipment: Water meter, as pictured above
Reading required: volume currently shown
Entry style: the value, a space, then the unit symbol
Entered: 79.73 ft³
